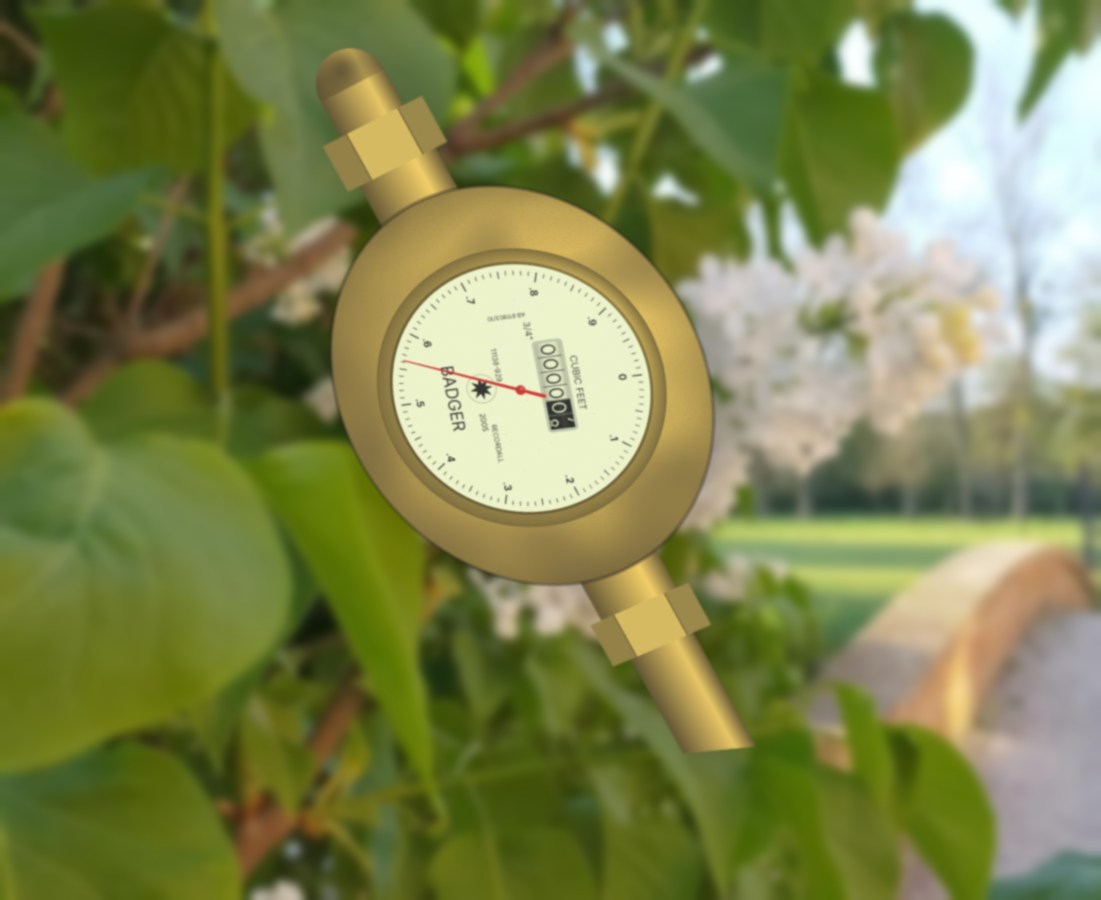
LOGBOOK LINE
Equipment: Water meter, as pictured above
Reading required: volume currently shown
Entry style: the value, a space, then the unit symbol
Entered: 7.56 ft³
